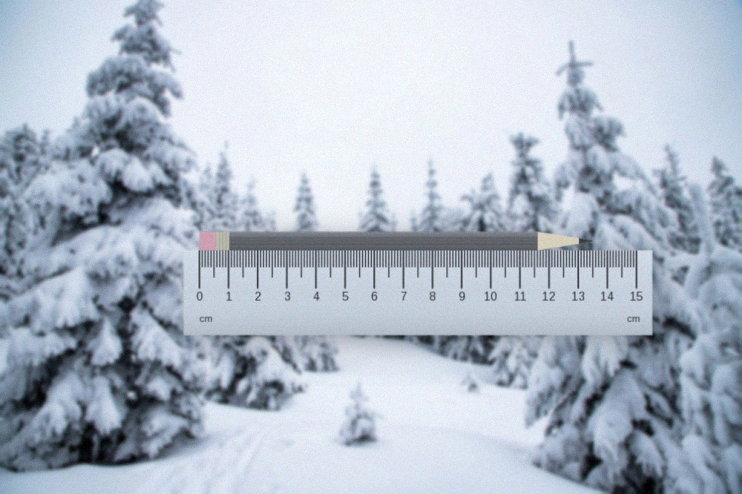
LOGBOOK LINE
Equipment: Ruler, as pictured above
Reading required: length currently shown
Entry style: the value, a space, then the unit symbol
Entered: 13.5 cm
